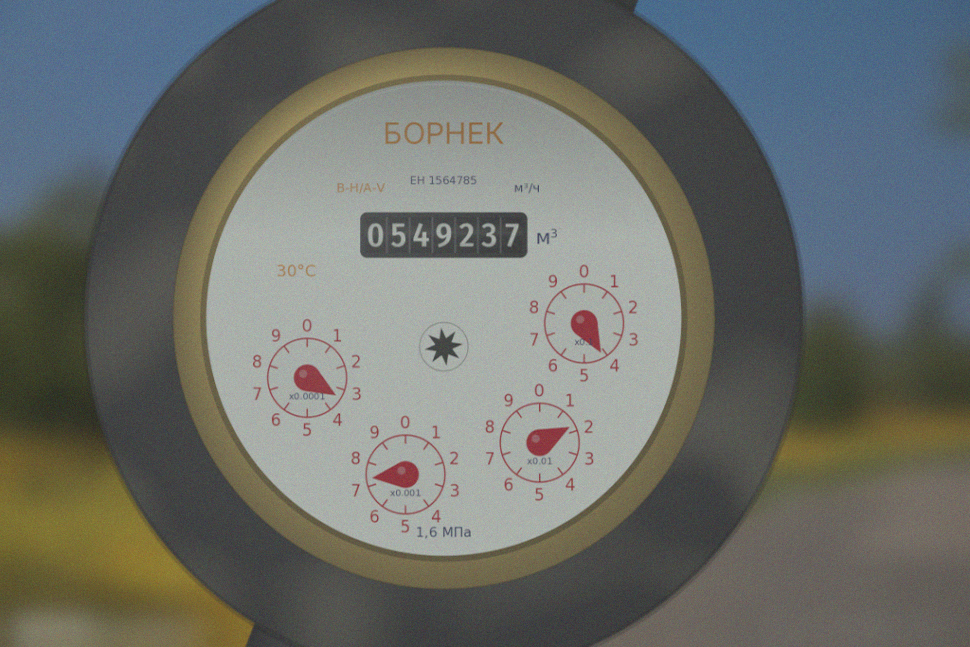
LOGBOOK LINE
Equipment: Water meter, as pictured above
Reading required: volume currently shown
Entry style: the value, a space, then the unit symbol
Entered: 549237.4173 m³
